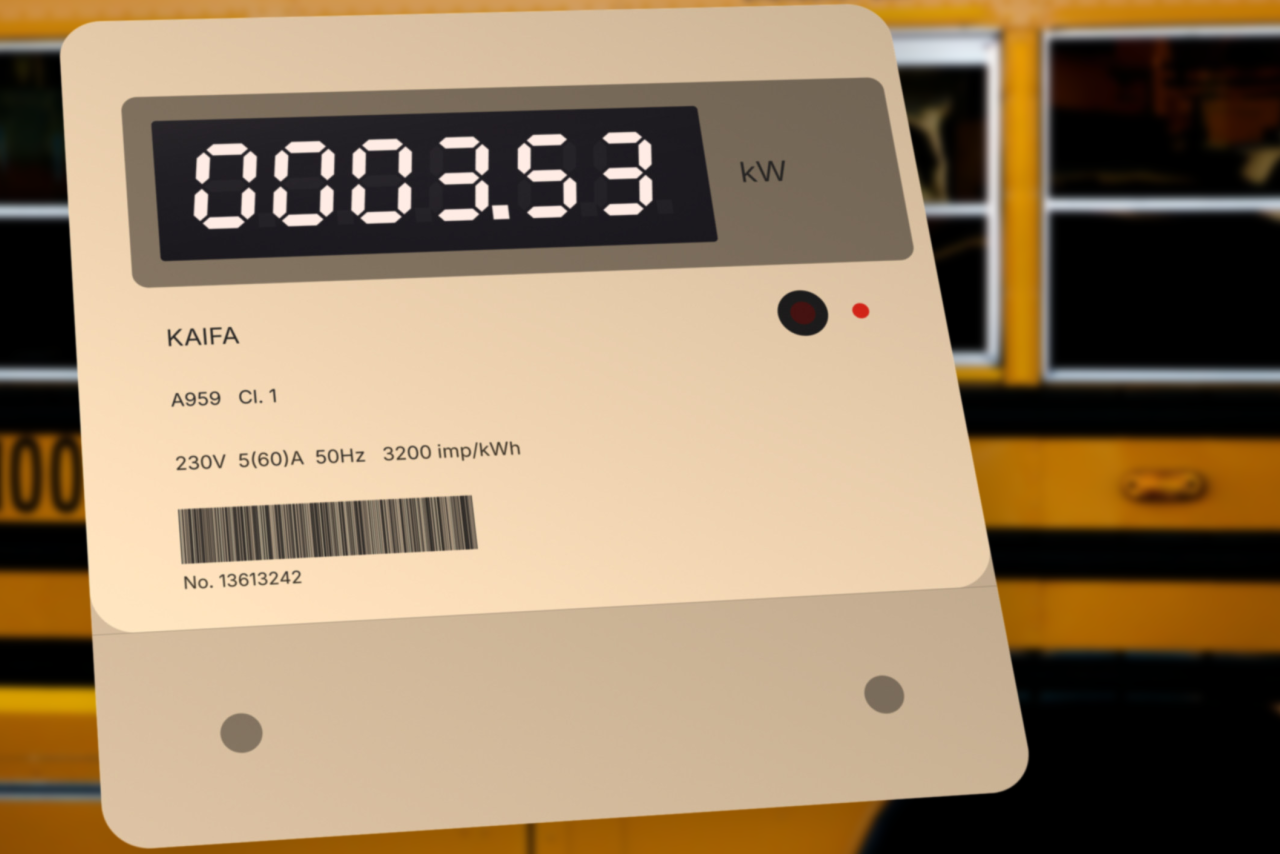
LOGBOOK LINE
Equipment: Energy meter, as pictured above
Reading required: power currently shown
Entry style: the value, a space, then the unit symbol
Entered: 3.53 kW
